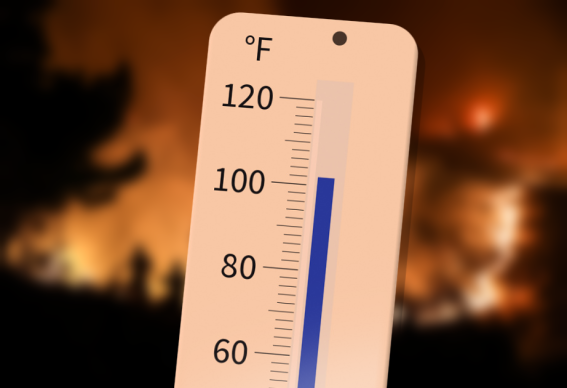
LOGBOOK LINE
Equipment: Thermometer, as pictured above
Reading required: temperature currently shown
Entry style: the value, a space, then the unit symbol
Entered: 102 °F
